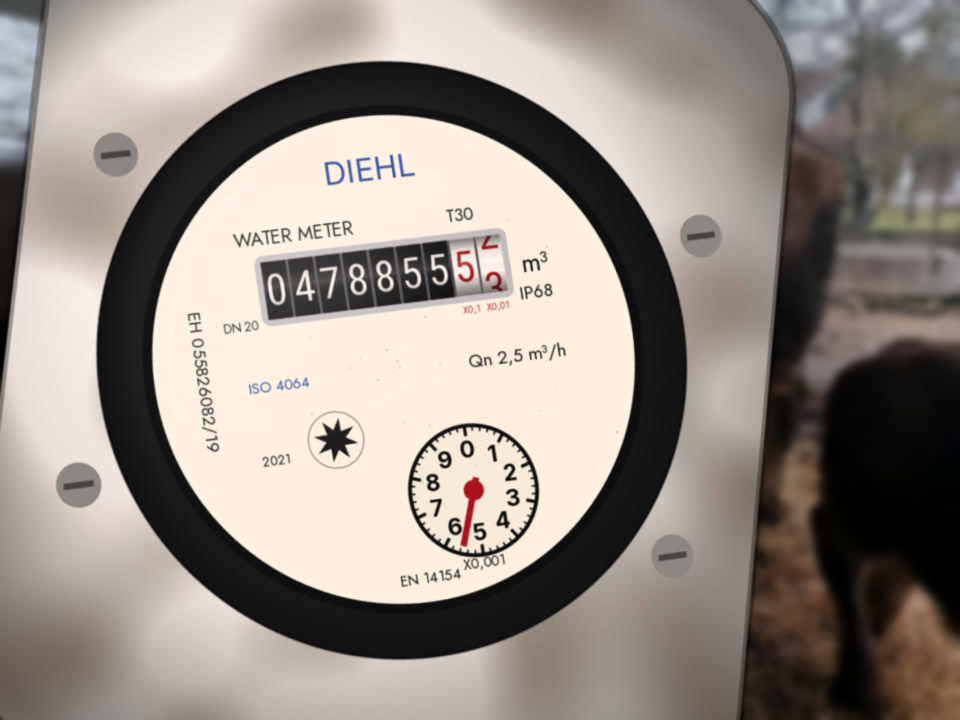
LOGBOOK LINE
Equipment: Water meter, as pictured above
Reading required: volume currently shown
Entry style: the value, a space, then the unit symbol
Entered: 478855.525 m³
